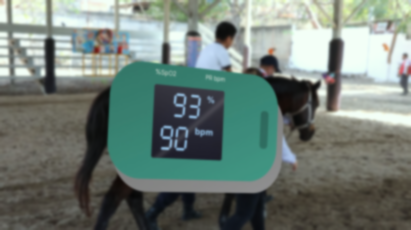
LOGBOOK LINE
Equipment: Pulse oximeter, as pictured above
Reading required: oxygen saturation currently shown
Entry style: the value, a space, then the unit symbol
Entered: 93 %
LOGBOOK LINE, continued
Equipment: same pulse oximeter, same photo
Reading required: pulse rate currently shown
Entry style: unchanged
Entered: 90 bpm
